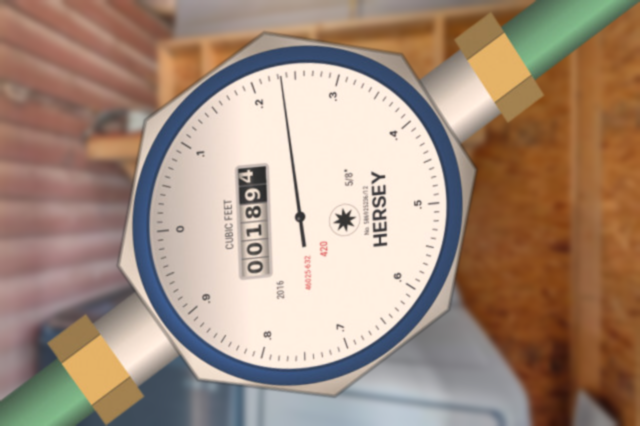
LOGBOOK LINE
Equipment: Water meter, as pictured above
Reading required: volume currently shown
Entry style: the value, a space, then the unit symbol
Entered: 1894.23 ft³
